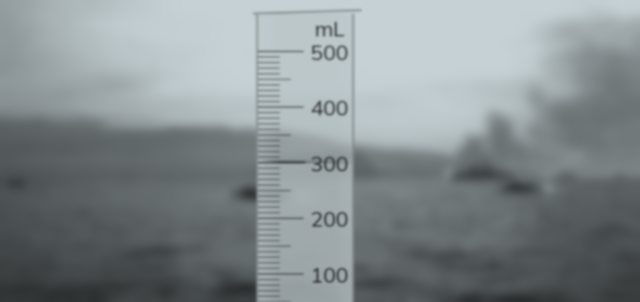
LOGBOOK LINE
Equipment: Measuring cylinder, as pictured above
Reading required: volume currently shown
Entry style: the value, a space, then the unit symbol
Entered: 300 mL
